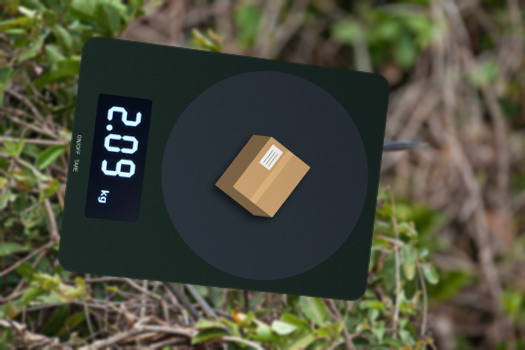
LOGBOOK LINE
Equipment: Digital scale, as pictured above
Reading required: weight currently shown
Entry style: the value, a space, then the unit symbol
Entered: 2.09 kg
